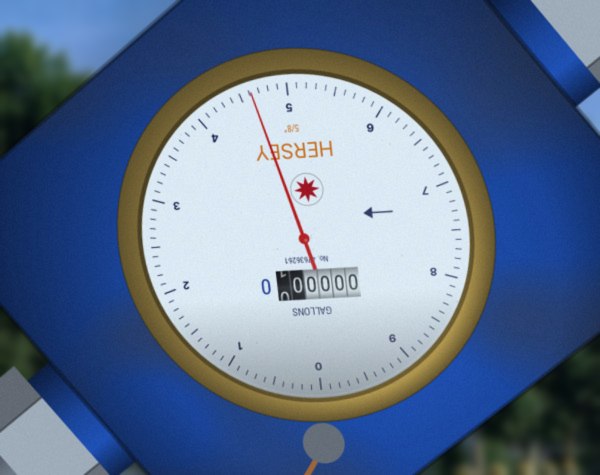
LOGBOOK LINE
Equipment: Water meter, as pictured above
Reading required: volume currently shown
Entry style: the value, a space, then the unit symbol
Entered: 4.6 gal
